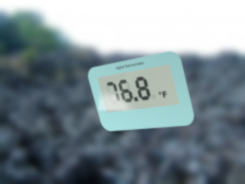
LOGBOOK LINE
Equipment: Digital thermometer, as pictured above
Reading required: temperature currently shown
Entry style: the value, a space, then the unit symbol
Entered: 76.8 °F
